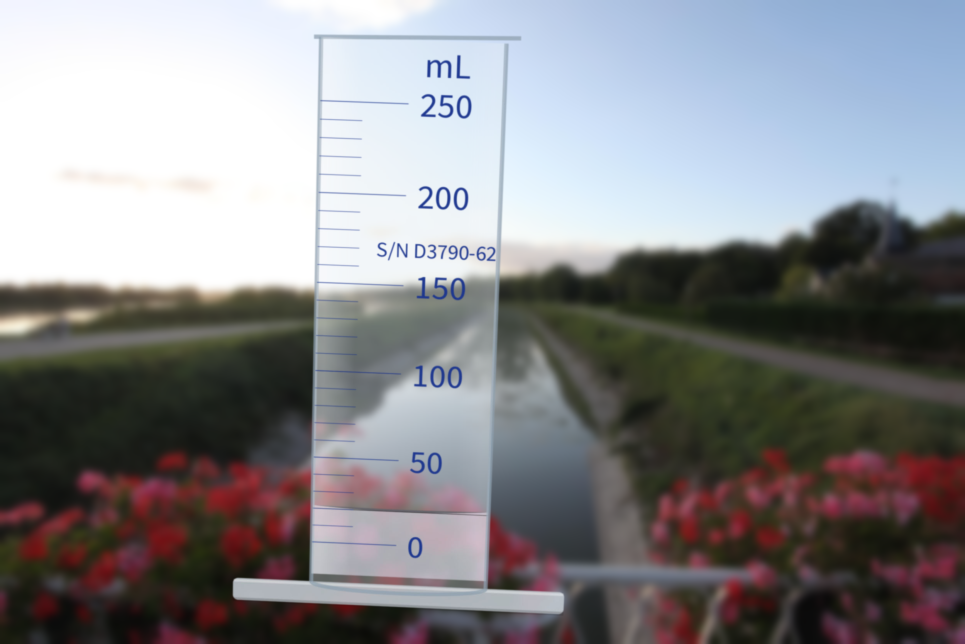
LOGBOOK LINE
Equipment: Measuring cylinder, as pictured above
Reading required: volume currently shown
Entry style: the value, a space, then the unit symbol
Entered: 20 mL
